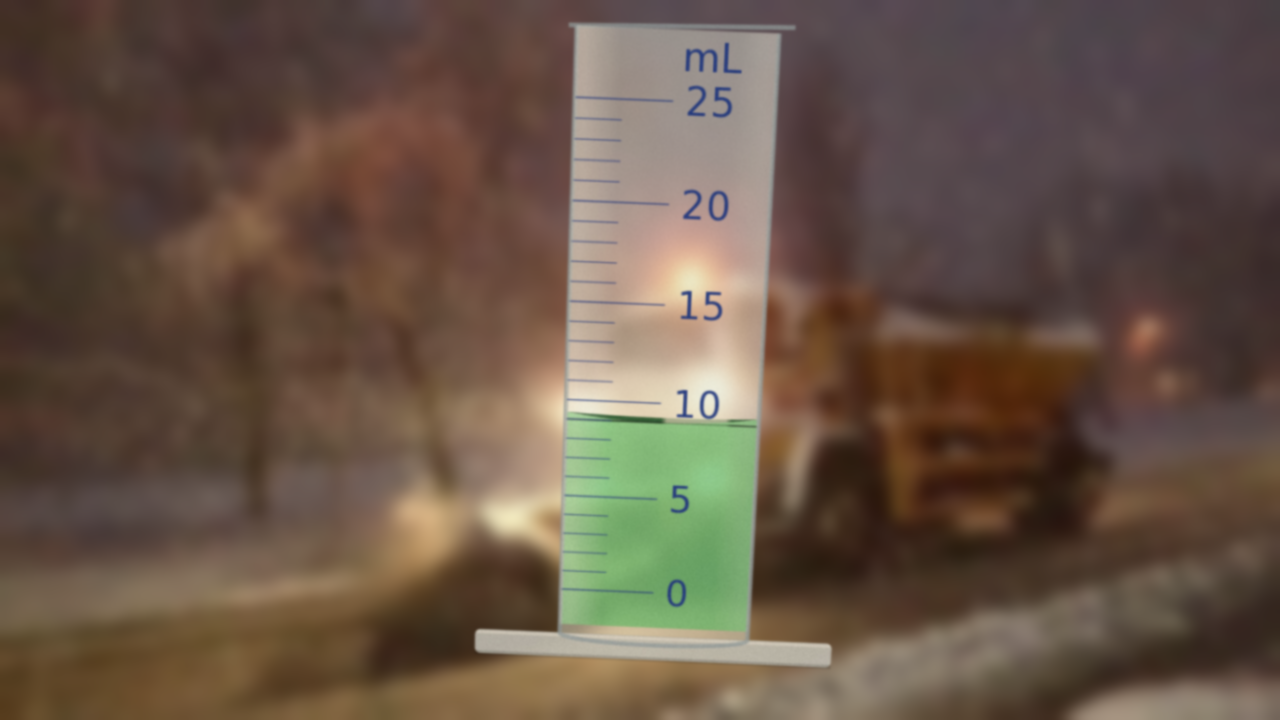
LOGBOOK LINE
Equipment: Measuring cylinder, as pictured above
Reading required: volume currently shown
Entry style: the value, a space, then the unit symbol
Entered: 9 mL
